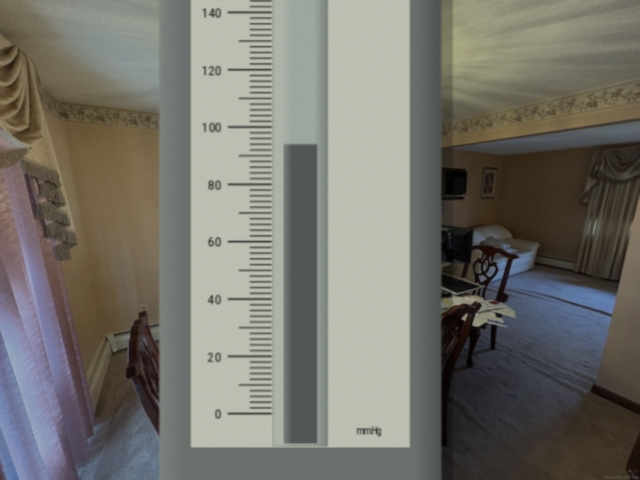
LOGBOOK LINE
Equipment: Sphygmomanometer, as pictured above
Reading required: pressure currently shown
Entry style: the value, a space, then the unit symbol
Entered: 94 mmHg
